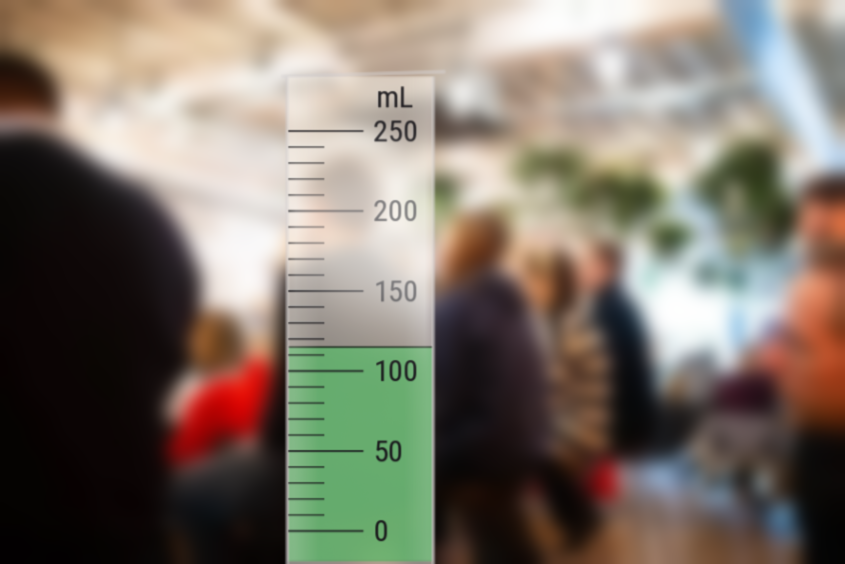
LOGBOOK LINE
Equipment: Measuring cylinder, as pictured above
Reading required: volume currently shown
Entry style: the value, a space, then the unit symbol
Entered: 115 mL
